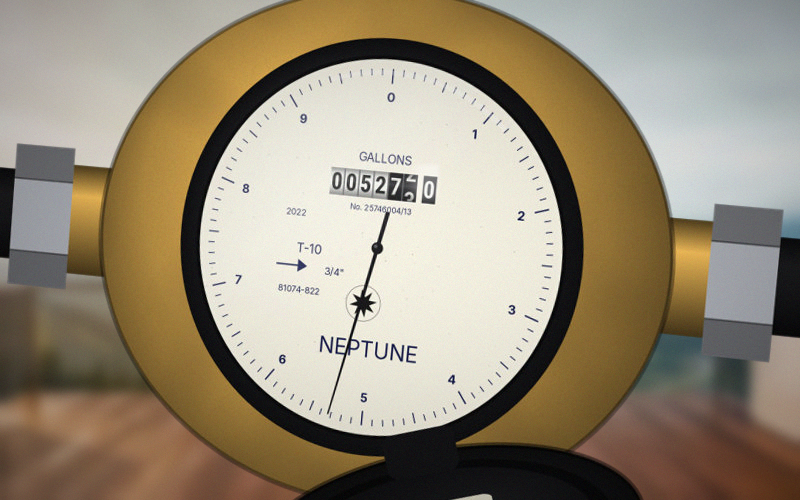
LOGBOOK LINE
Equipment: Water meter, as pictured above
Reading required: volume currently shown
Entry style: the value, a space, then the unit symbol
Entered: 52725.3 gal
